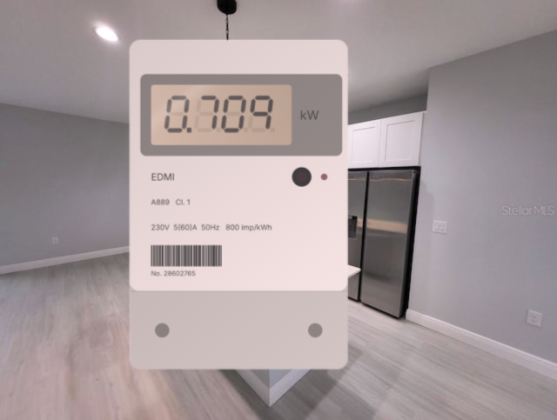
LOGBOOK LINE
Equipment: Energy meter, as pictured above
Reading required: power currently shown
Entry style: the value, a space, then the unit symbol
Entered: 0.709 kW
